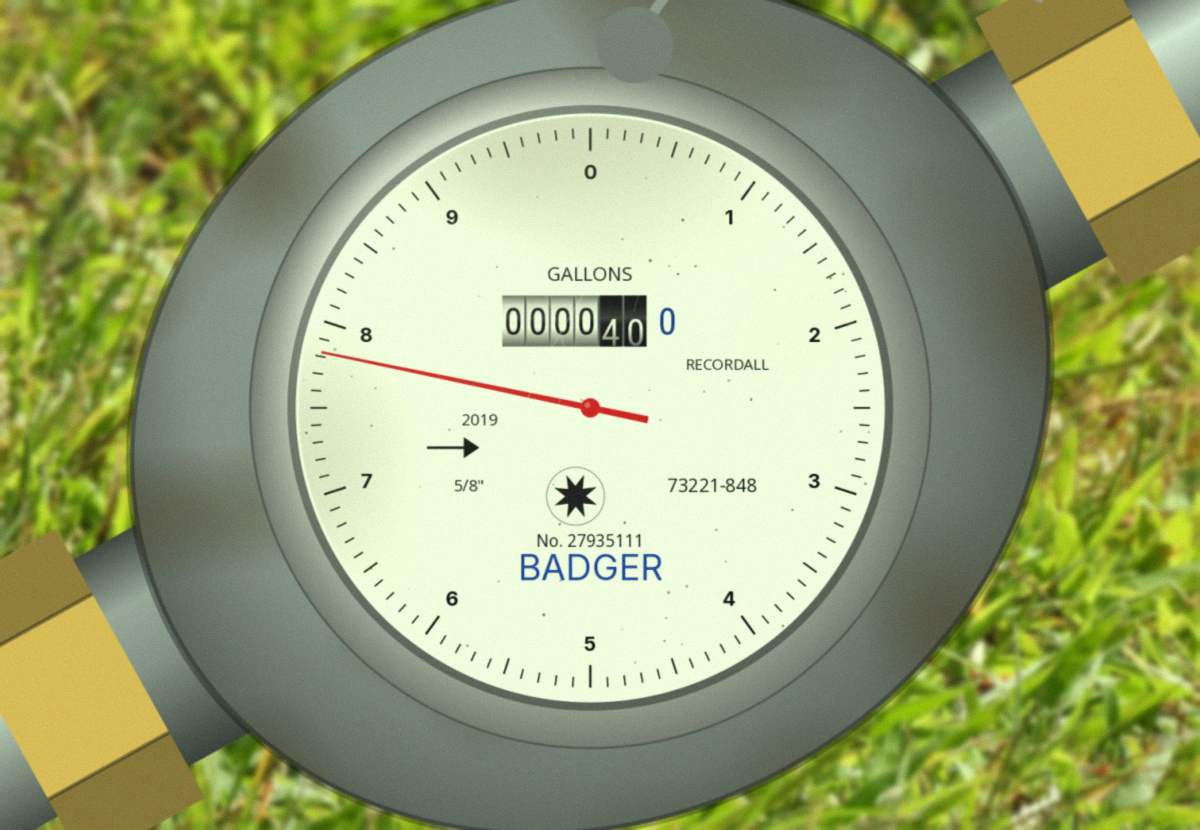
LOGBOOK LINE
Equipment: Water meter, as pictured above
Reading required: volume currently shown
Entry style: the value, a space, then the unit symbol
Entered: 397.8 gal
